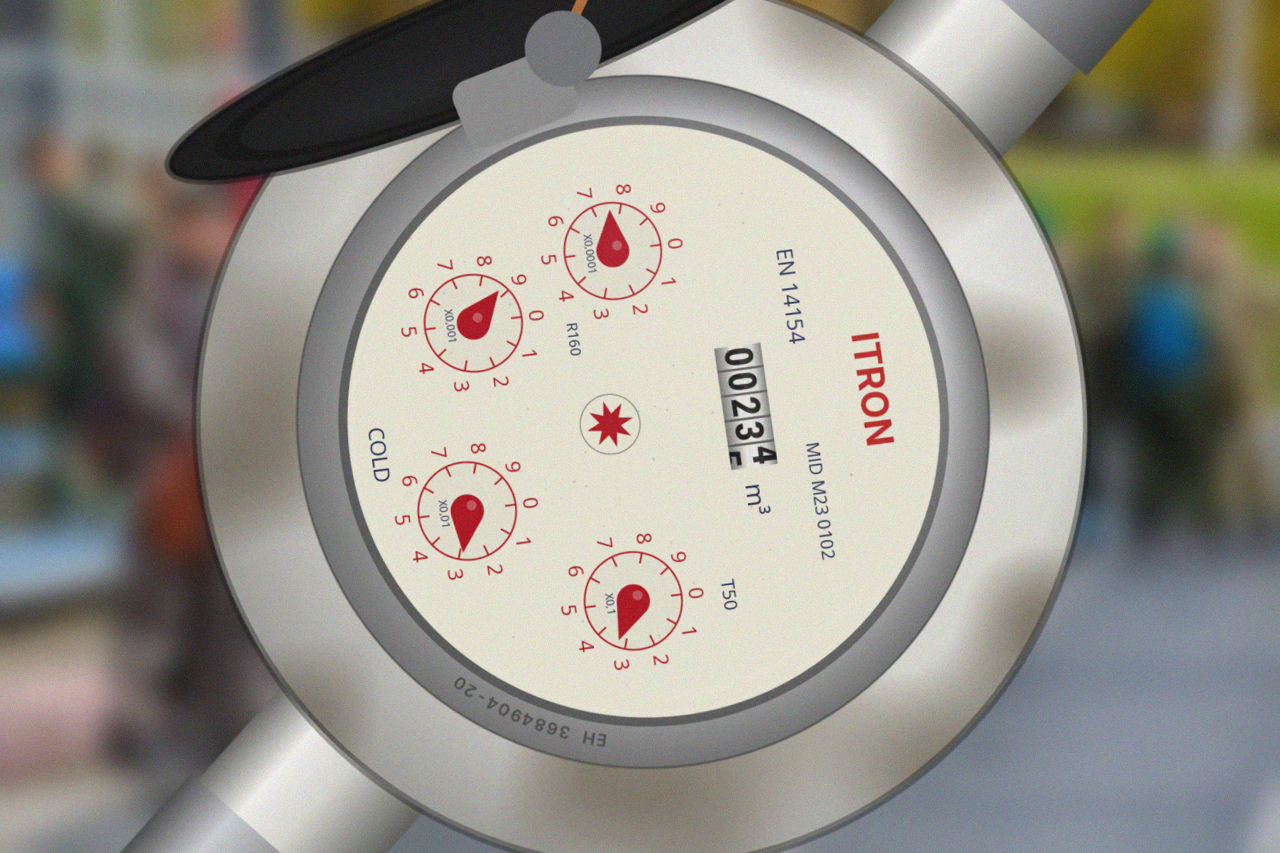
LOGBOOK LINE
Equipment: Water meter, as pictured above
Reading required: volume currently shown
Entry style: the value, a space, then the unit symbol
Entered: 234.3287 m³
